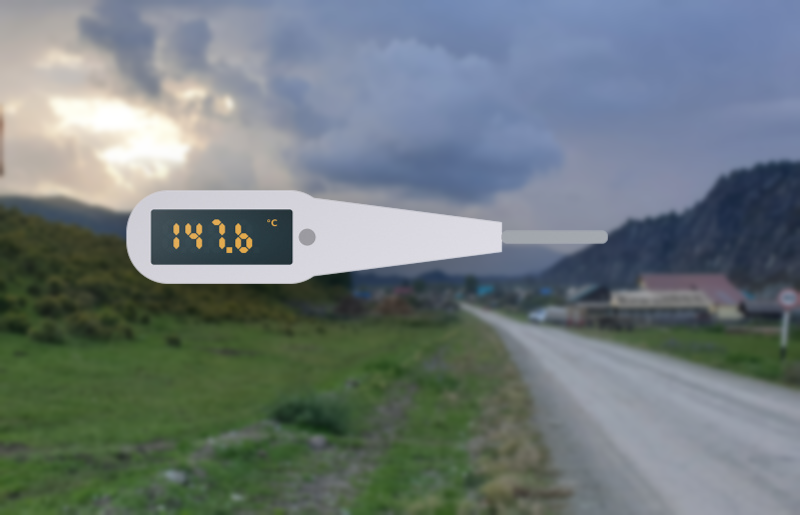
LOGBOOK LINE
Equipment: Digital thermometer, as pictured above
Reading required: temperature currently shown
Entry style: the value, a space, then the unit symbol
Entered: 147.6 °C
